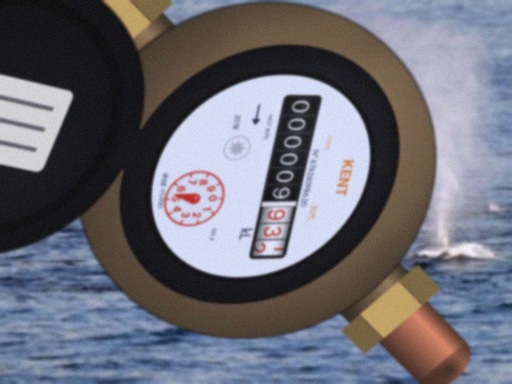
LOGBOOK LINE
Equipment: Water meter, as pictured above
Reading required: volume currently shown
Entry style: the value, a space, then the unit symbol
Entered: 9.9315 kL
